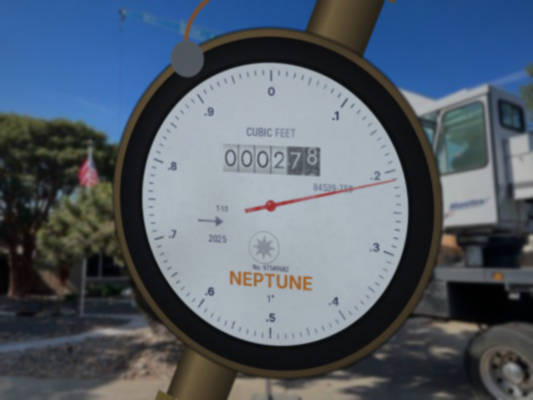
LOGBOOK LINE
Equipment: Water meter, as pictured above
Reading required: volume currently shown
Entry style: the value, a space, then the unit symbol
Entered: 278.21 ft³
